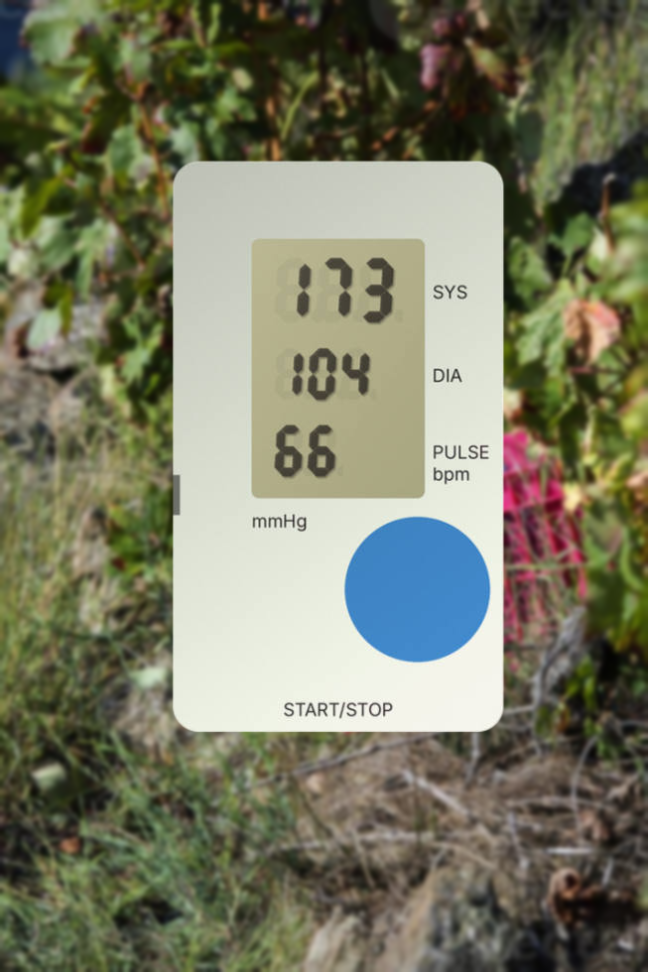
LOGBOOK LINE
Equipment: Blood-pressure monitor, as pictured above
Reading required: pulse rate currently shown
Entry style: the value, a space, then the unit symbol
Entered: 66 bpm
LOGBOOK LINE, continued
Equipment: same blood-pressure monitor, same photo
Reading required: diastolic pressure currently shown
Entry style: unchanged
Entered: 104 mmHg
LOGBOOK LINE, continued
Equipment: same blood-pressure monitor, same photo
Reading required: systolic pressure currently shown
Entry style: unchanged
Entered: 173 mmHg
